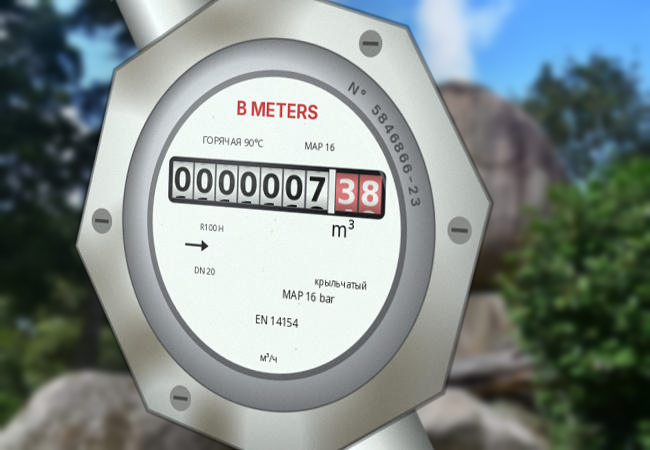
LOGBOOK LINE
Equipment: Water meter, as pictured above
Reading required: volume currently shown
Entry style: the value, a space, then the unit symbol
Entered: 7.38 m³
